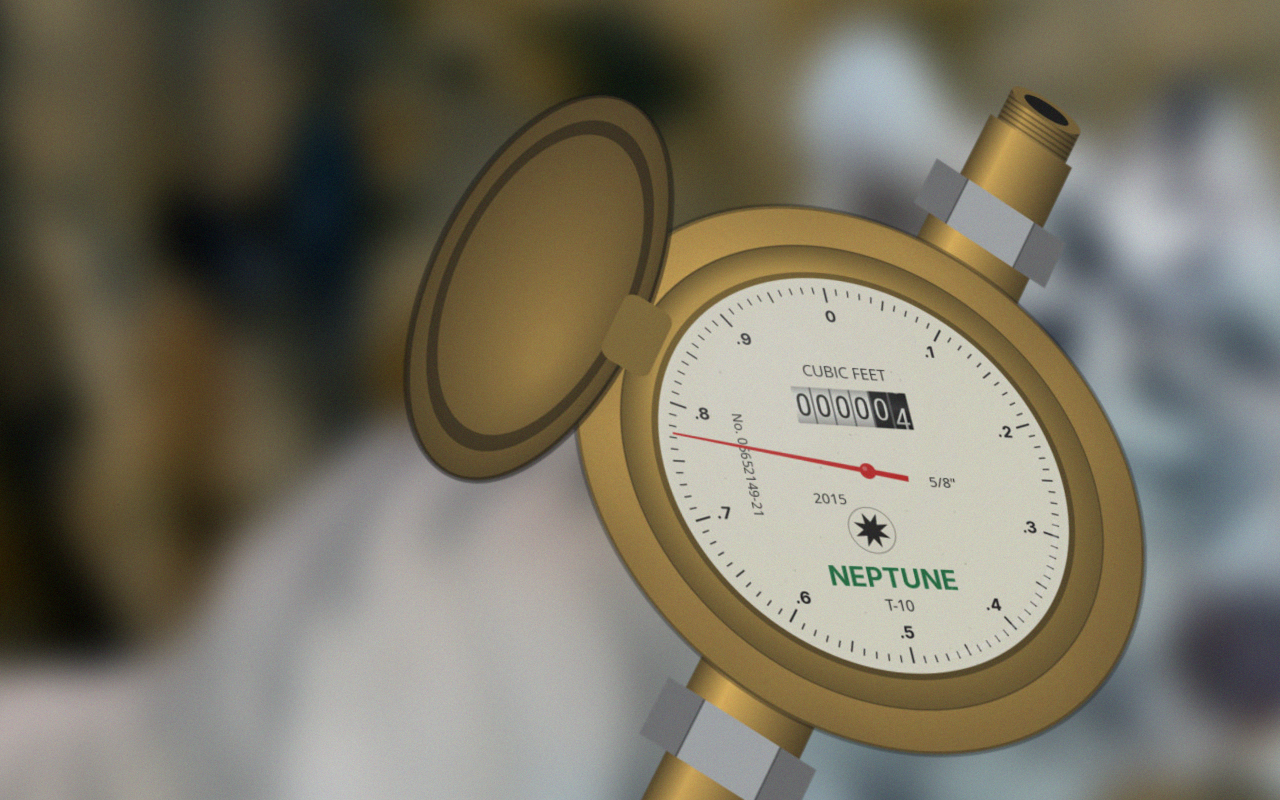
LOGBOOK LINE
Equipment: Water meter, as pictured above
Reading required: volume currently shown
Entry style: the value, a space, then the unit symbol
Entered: 3.77 ft³
